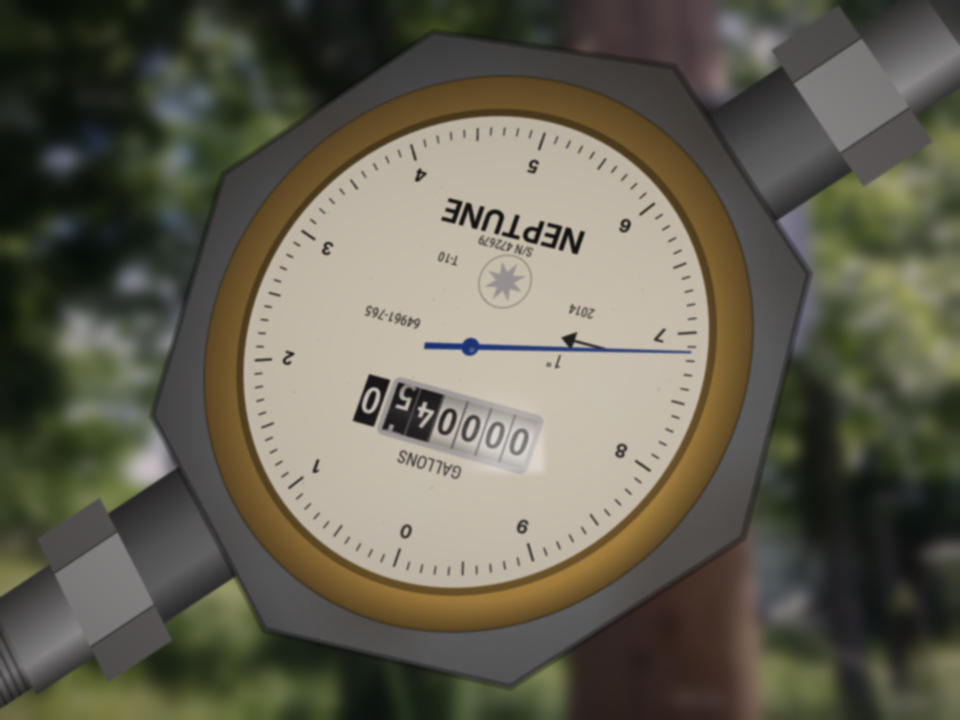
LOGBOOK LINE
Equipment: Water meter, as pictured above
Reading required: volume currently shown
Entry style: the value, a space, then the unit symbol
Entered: 447.1 gal
